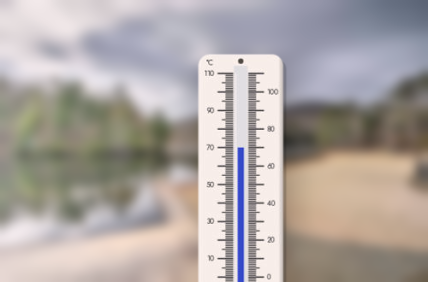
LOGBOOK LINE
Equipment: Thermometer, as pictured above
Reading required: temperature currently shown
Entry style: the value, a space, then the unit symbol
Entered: 70 °C
